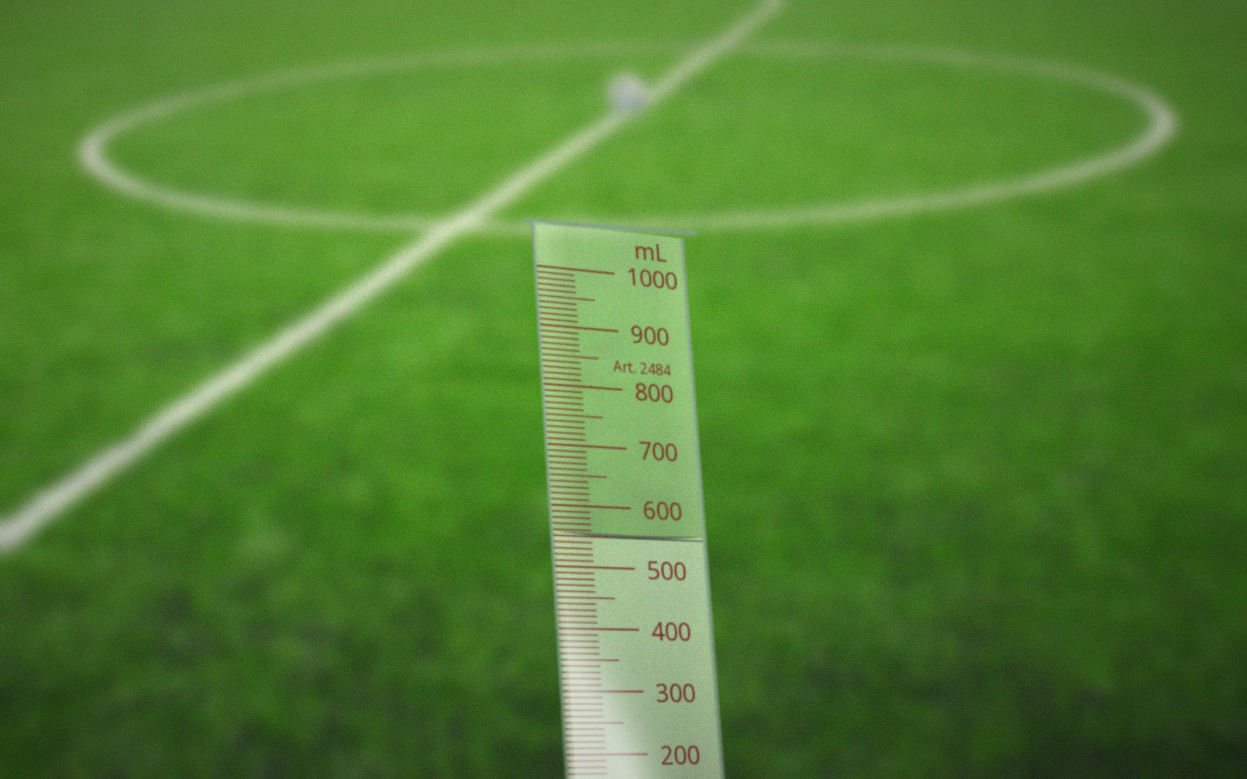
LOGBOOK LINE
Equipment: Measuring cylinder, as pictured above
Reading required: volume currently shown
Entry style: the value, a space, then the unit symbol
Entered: 550 mL
